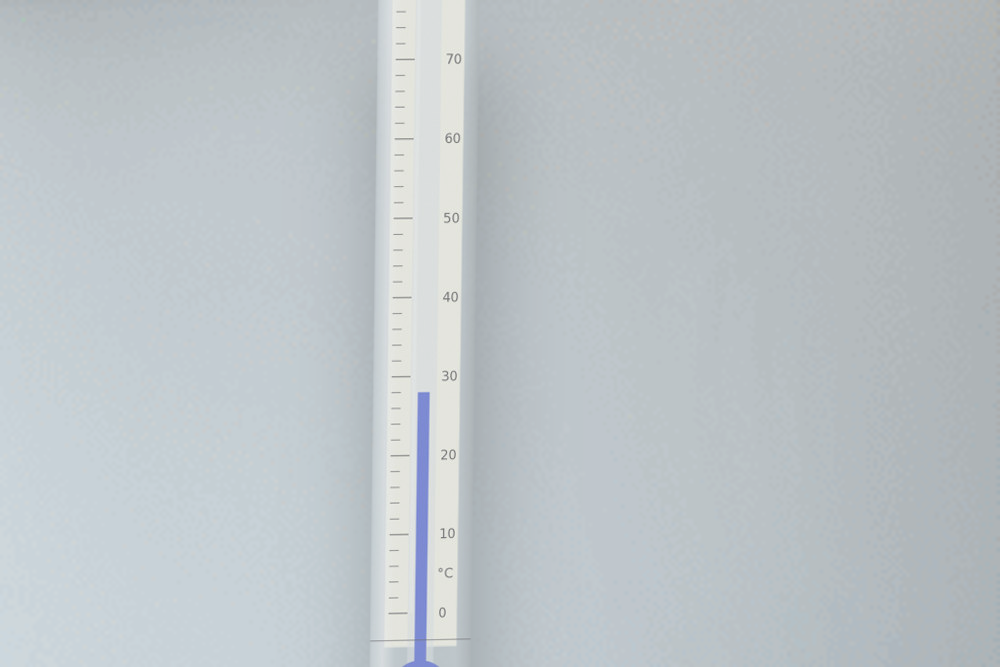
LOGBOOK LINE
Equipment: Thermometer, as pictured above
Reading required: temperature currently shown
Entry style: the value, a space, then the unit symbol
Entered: 28 °C
